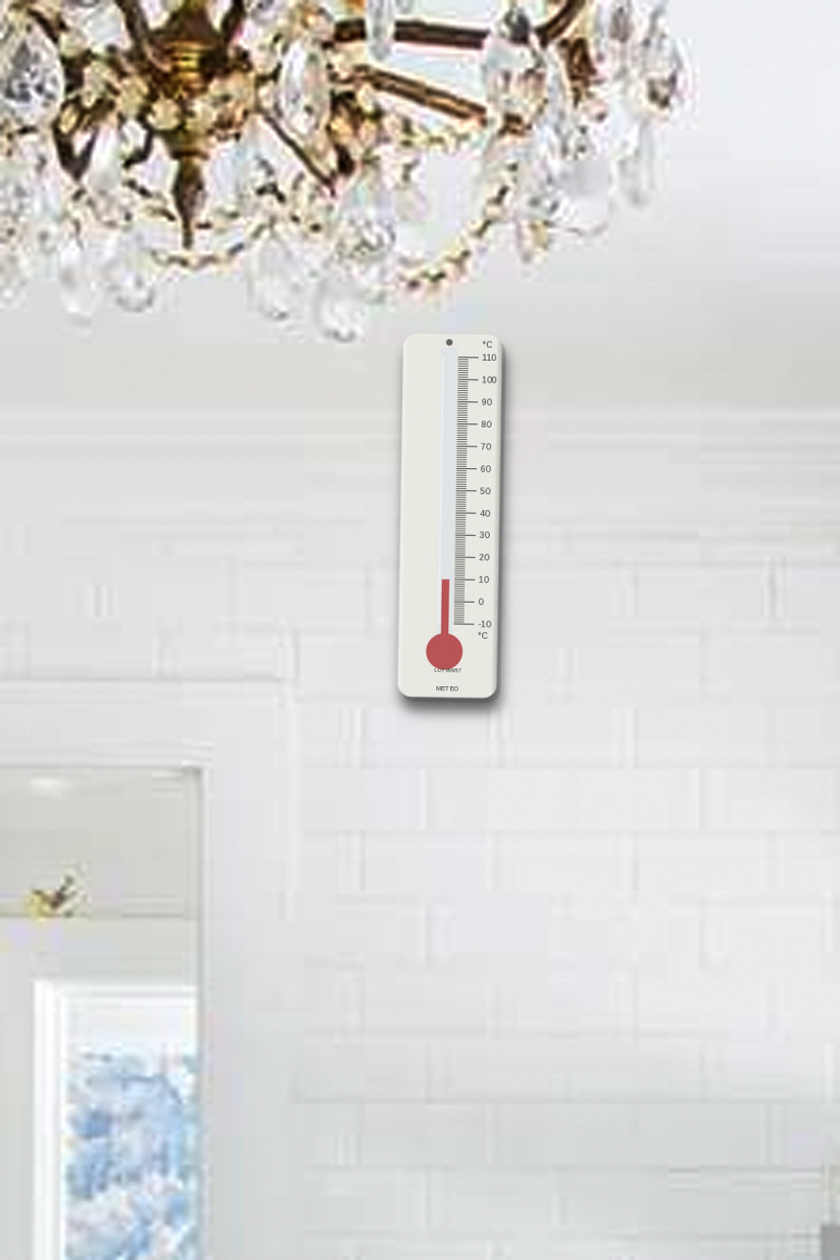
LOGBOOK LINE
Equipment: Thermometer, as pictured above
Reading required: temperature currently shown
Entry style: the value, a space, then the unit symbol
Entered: 10 °C
